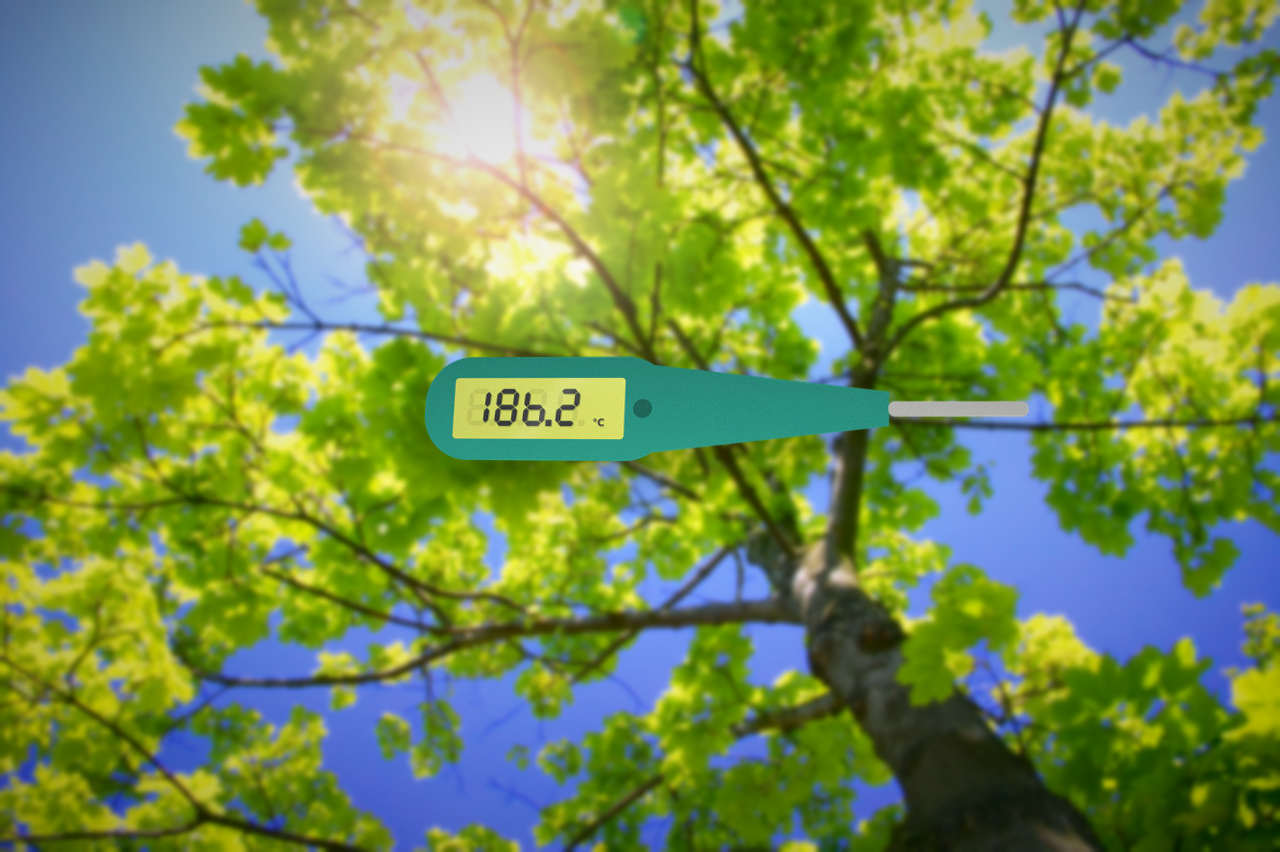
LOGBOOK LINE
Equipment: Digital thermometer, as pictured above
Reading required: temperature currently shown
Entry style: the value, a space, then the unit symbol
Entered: 186.2 °C
